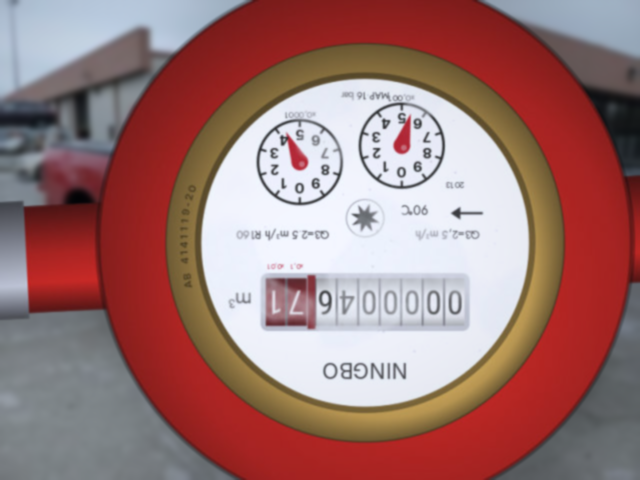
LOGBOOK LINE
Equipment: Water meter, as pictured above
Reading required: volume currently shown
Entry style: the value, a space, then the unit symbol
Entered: 46.7154 m³
